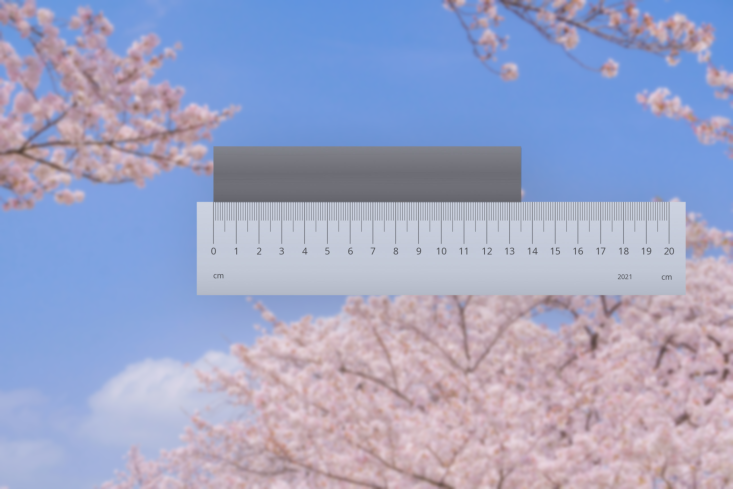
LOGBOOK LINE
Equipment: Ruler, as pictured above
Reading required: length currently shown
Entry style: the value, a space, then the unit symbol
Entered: 13.5 cm
